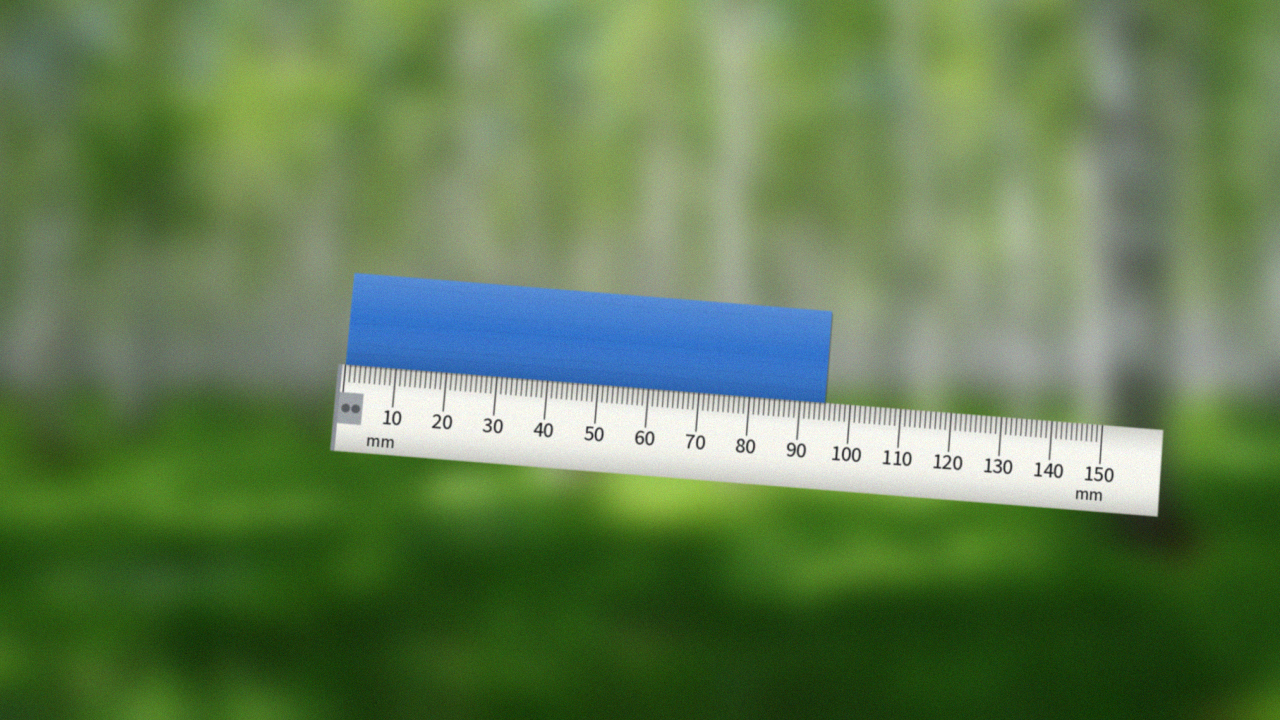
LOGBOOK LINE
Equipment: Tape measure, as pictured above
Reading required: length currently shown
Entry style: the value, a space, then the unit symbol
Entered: 95 mm
